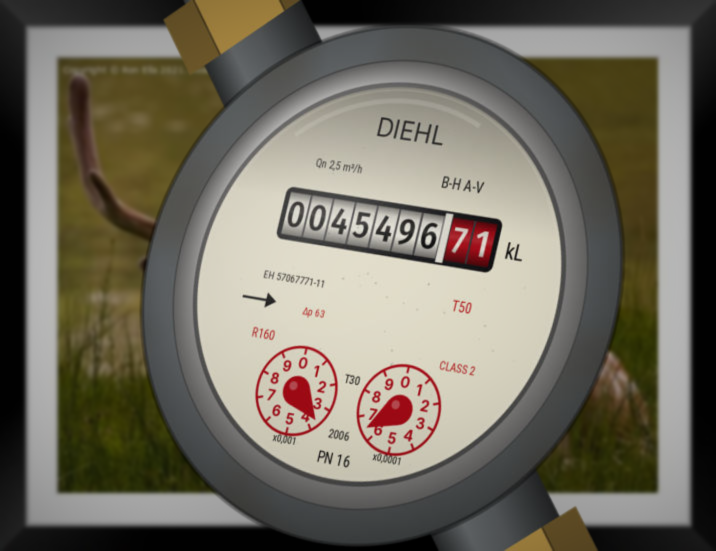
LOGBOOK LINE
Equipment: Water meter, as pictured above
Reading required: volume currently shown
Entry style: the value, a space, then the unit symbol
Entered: 45496.7136 kL
